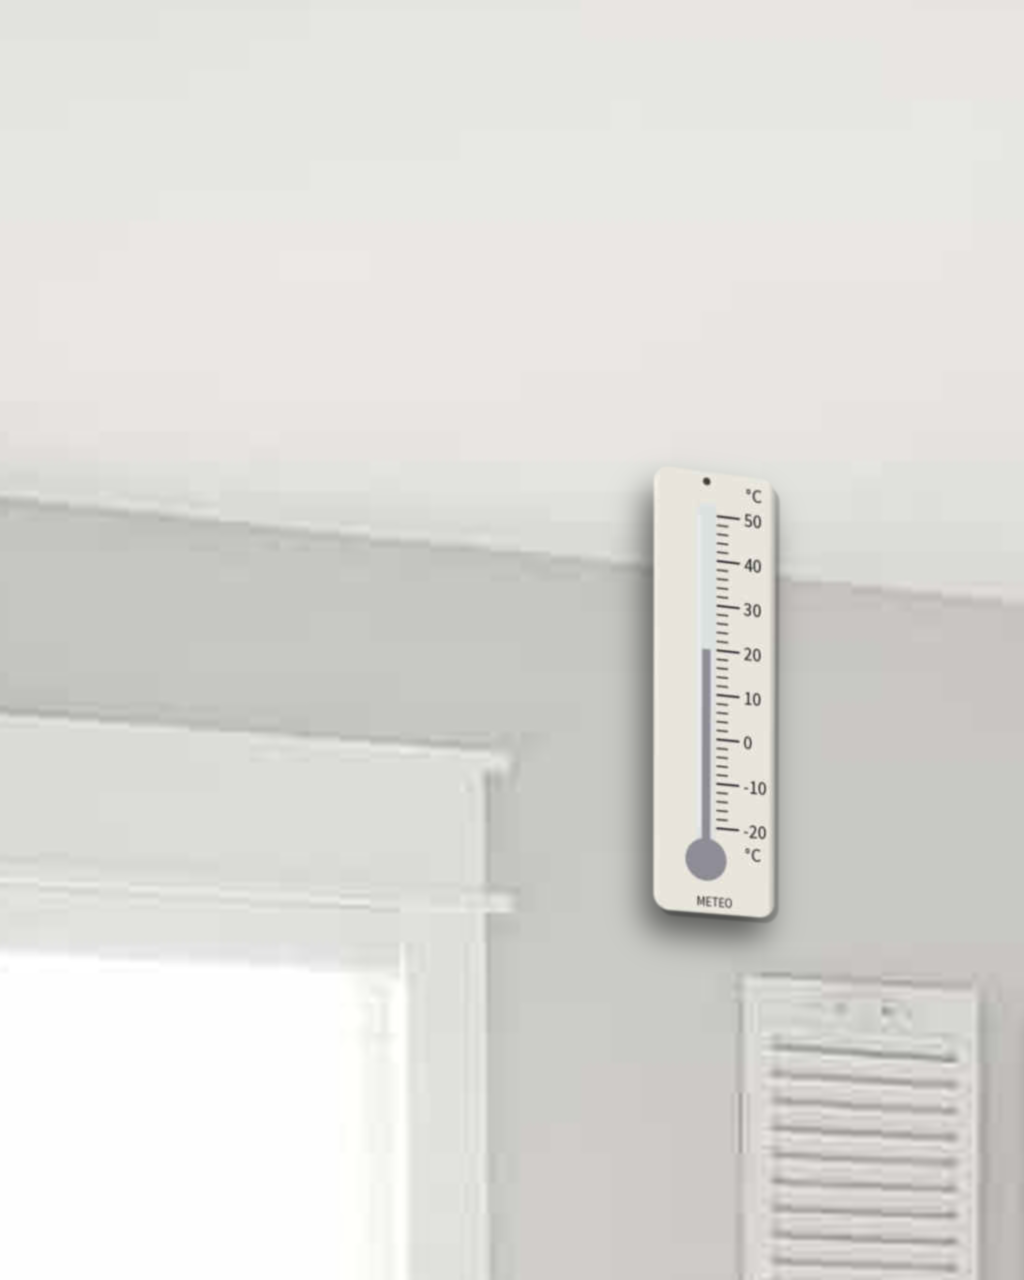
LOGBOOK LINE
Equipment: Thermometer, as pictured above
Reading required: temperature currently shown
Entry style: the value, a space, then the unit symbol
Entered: 20 °C
